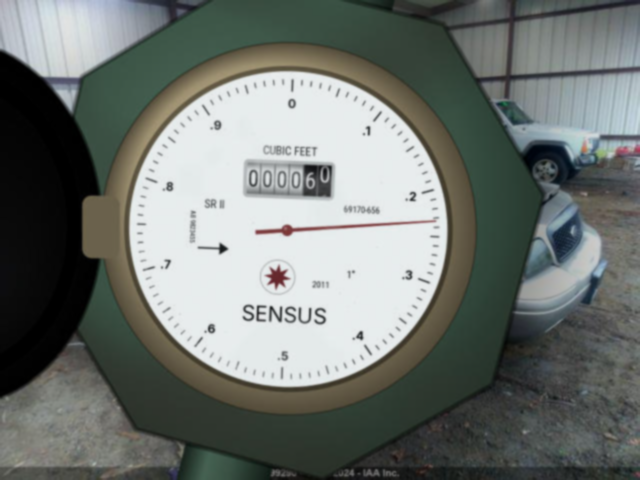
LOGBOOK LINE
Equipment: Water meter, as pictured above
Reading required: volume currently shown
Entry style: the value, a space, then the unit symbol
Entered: 60.23 ft³
